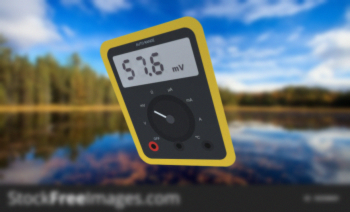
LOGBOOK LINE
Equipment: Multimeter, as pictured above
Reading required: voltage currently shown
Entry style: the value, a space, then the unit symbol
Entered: 57.6 mV
